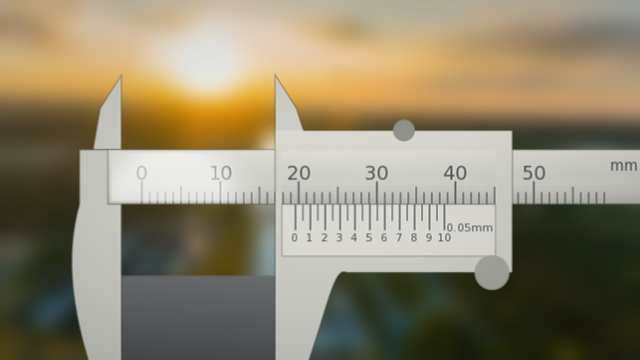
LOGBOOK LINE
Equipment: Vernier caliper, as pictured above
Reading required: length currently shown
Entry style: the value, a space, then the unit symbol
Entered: 19.6 mm
